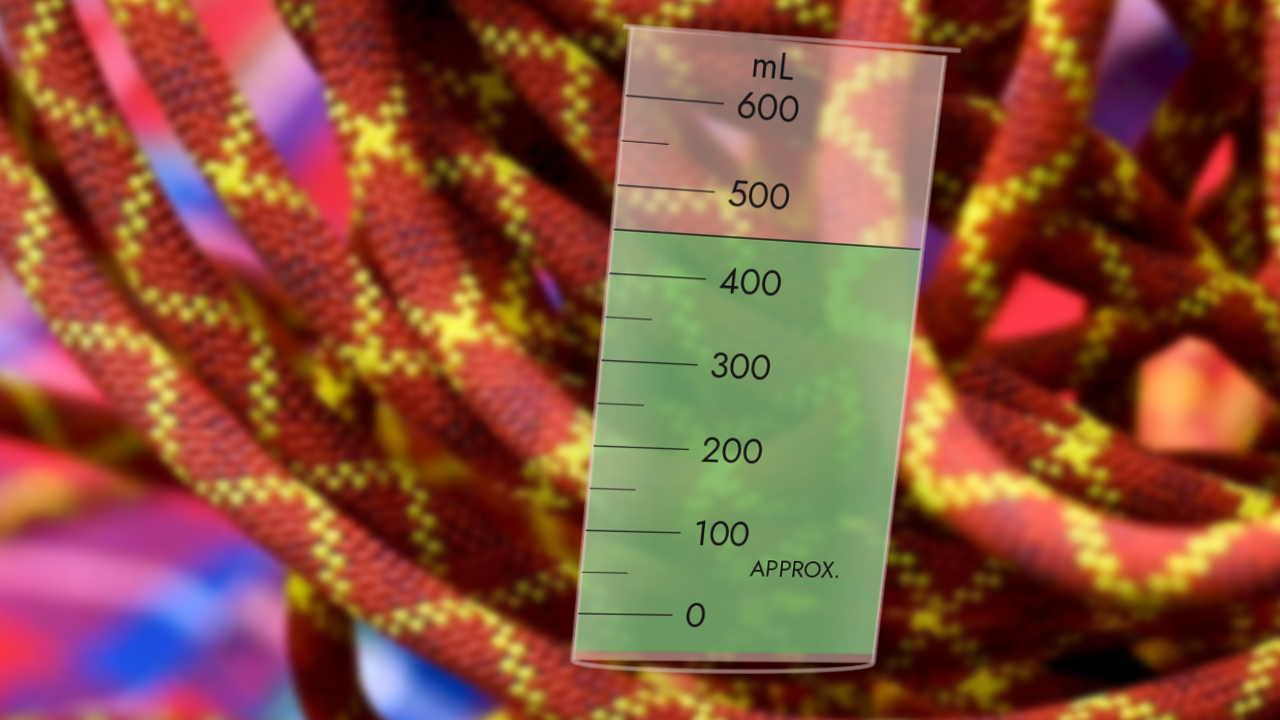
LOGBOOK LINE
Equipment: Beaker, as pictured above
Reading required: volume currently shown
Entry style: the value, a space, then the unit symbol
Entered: 450 mL
